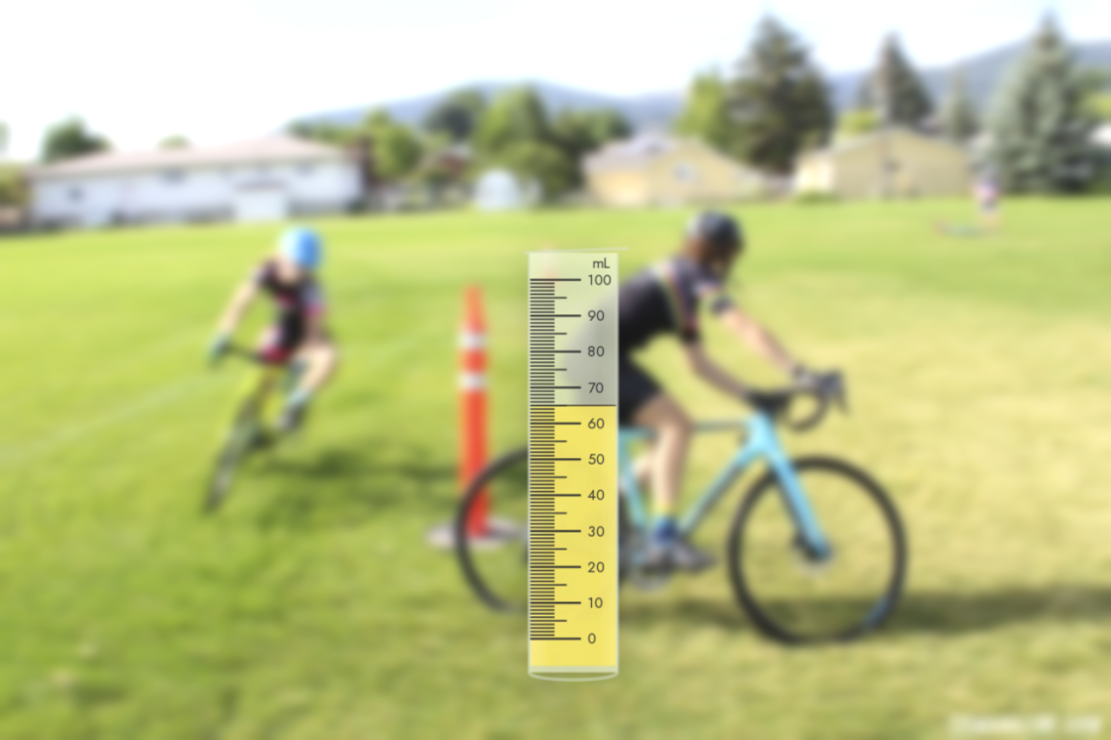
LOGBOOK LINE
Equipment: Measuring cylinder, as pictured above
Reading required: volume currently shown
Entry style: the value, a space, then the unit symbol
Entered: 65 mL
